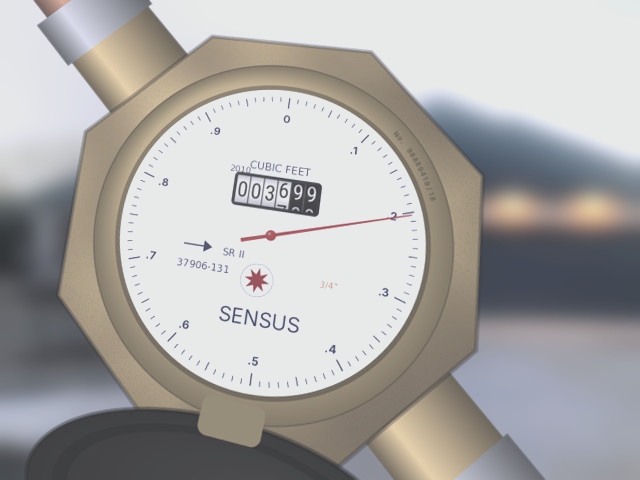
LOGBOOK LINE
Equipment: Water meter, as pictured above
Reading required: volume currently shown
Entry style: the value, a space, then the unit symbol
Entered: 3699.20 ft³
